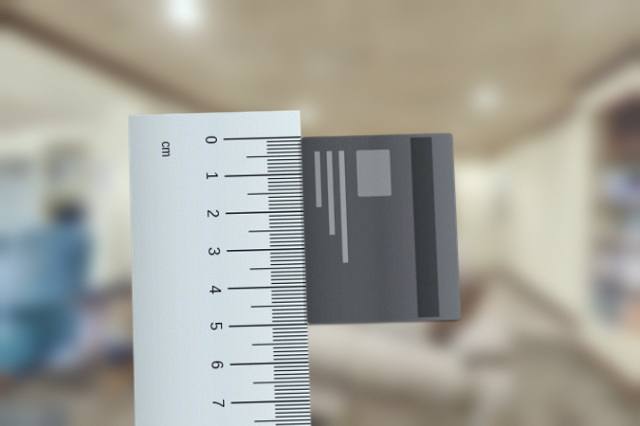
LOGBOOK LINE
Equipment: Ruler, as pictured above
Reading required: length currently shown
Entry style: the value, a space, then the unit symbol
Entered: 5 cm
